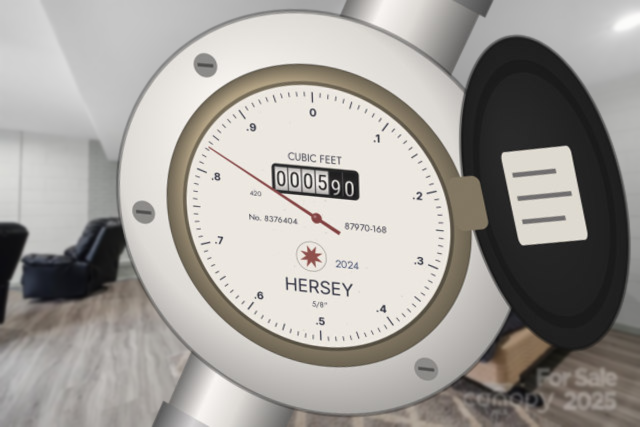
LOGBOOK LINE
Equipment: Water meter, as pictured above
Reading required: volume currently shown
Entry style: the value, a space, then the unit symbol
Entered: 589.83 ft³
